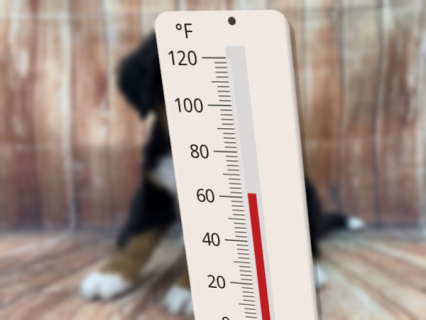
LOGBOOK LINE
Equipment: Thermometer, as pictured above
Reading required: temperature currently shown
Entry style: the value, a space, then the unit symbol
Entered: 62 °F
